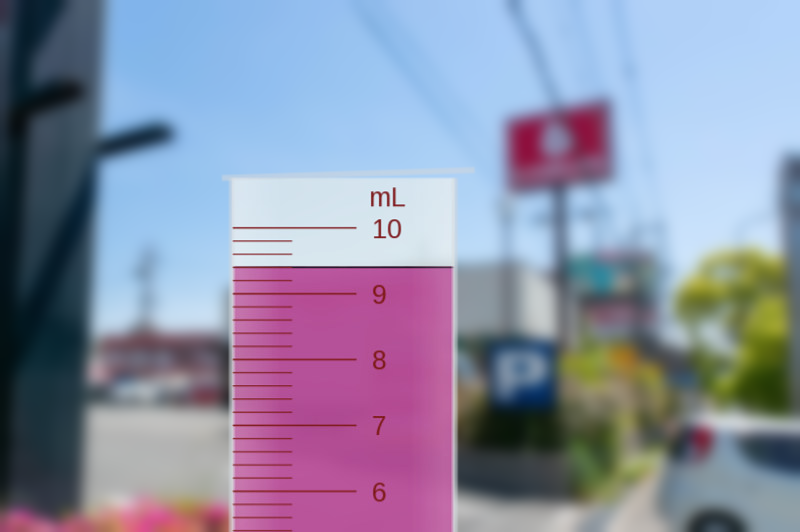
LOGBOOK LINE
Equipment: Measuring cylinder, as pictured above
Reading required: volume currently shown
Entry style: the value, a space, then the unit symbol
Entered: 9.4 mL
